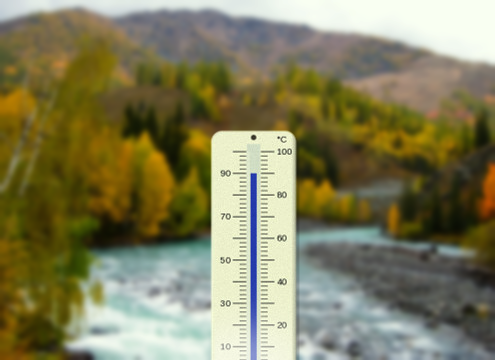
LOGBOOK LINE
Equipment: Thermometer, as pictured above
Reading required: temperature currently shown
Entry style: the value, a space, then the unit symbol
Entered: 90 °C
